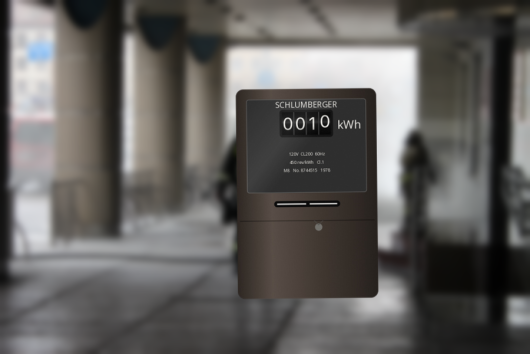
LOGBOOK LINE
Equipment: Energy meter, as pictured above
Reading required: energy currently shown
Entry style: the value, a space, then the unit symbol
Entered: 10 kWh
